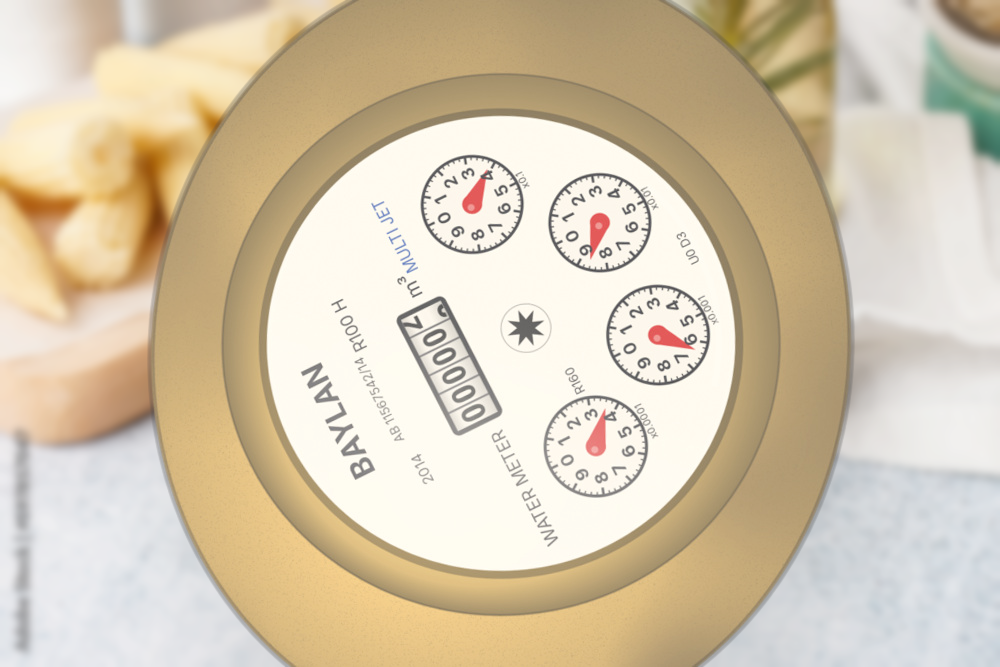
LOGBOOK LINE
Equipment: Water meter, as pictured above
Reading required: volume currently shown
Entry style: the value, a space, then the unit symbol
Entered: 2.3863 m³
